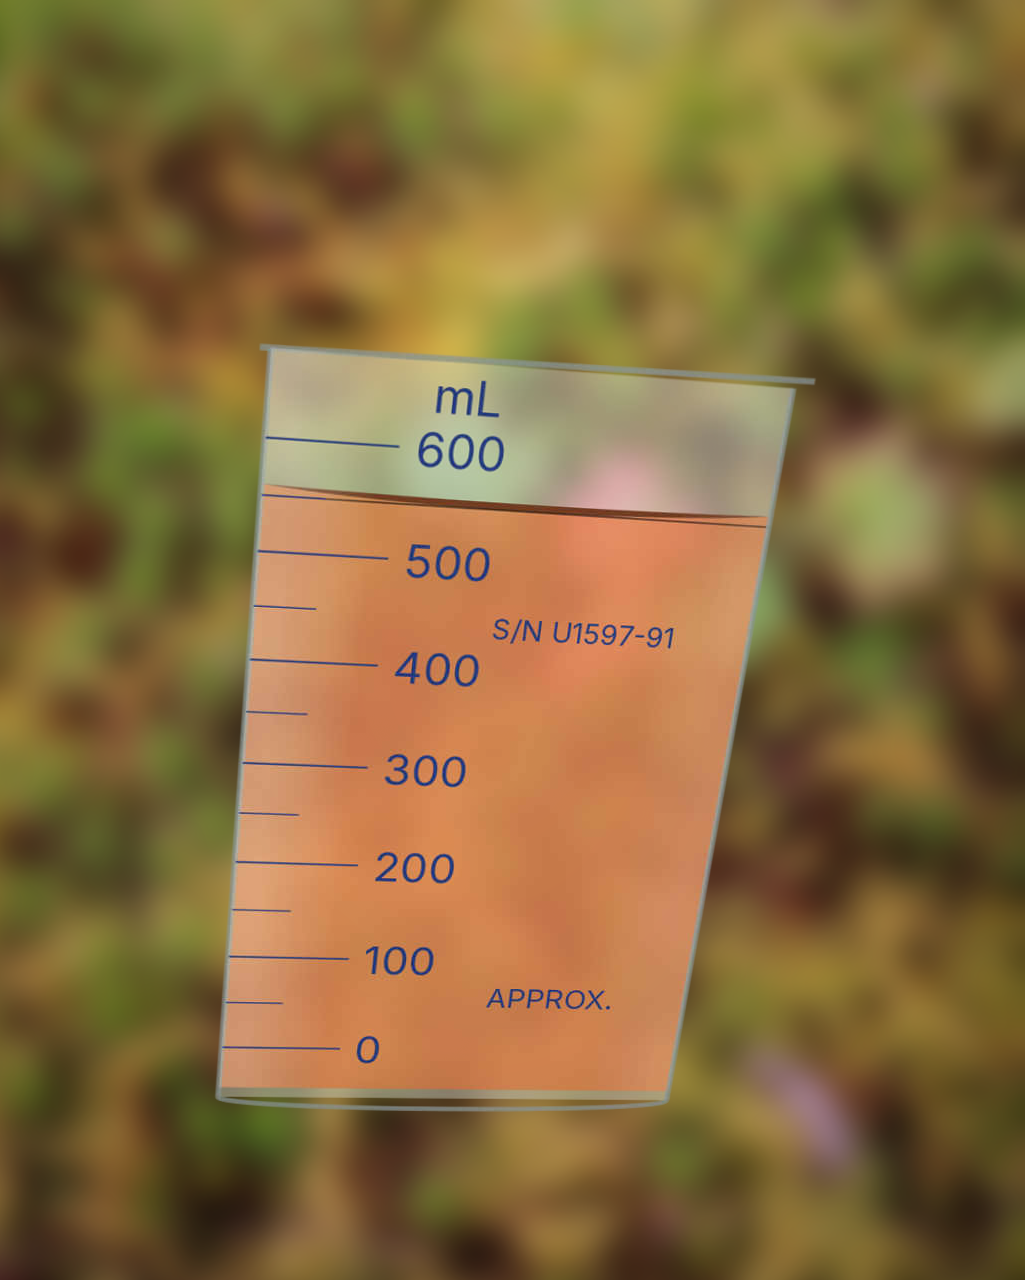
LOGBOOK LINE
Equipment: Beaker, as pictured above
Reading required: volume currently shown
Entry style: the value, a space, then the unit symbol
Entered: 550 mL
